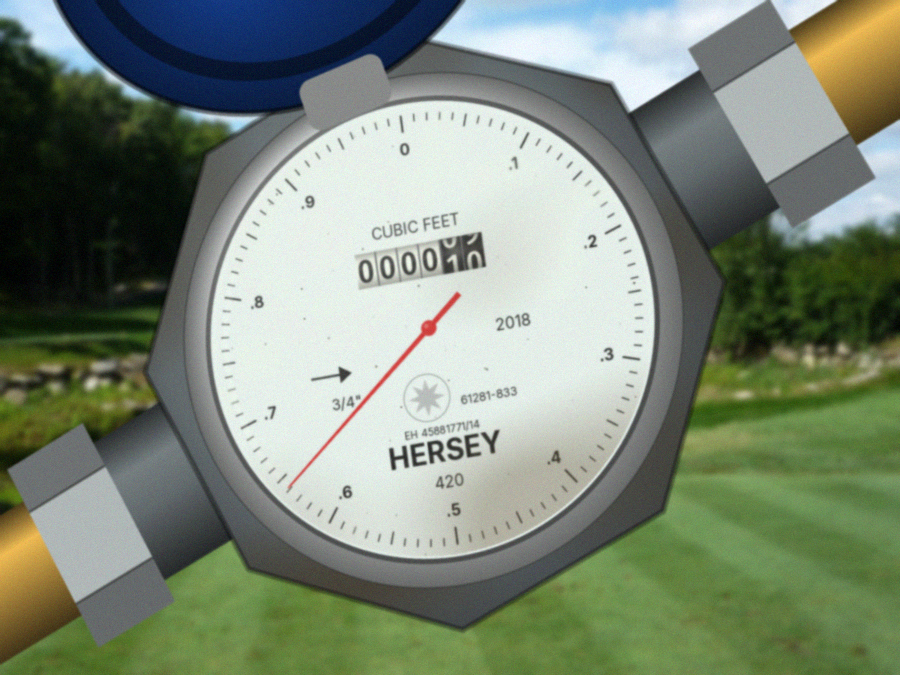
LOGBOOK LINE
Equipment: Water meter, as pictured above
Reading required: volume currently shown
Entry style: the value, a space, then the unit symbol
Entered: 9.64 ft³
